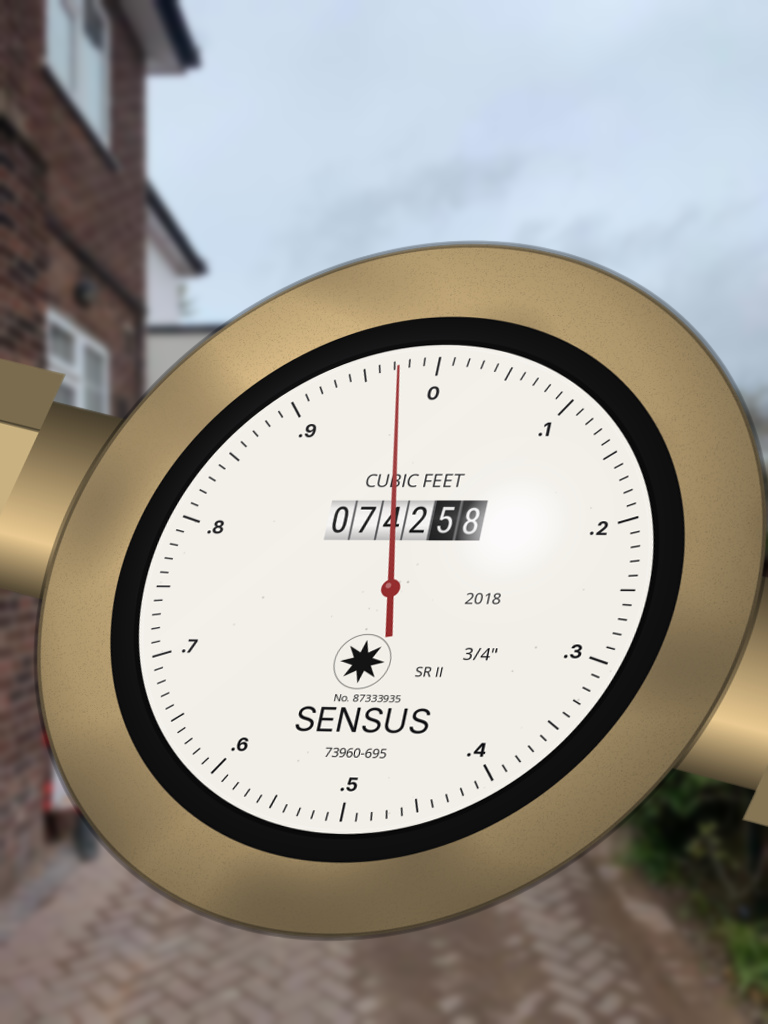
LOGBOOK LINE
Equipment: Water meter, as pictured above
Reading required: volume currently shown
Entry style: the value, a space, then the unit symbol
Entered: 74257.97 ft³
